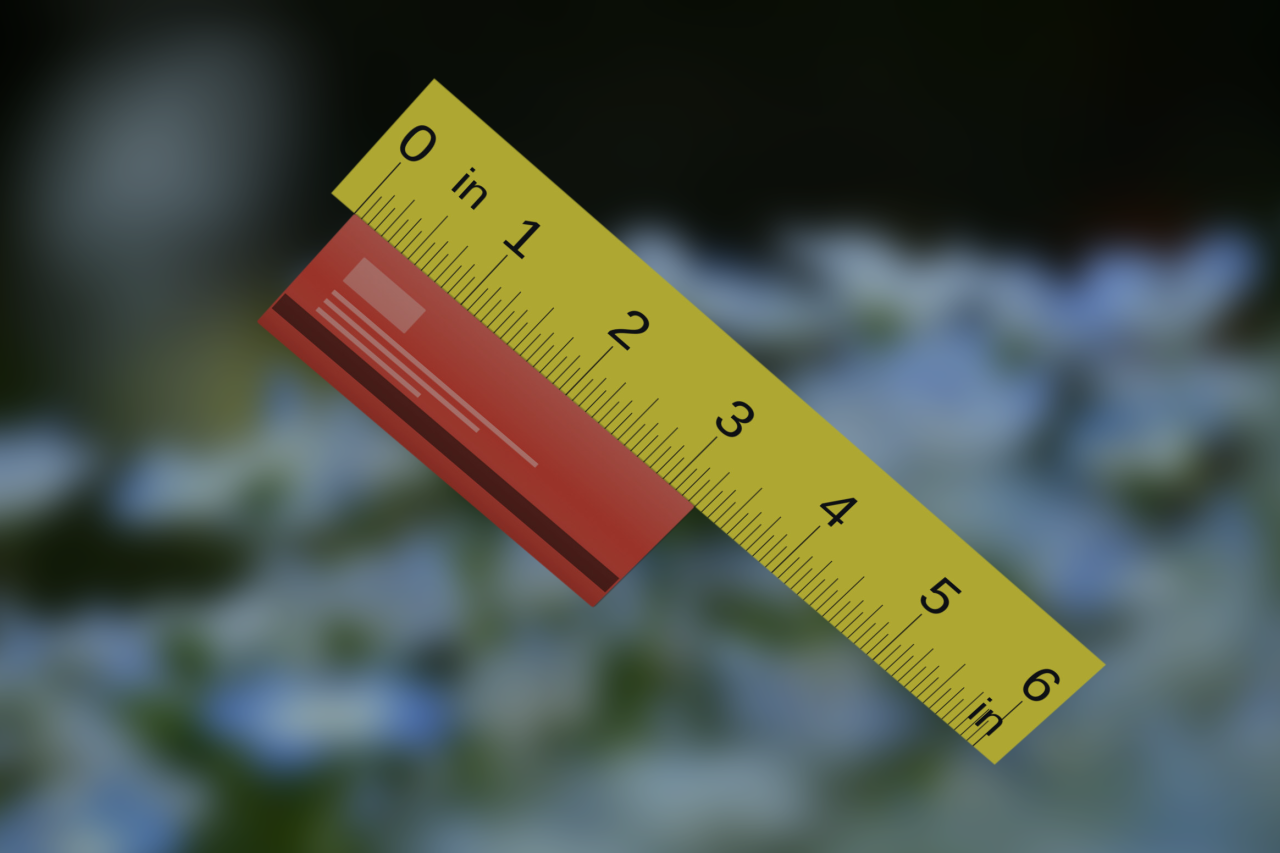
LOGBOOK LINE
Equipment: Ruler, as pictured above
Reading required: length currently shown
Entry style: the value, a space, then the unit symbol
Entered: 3.25 in
